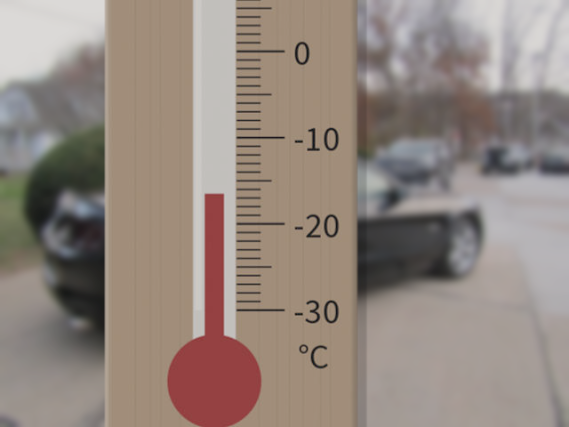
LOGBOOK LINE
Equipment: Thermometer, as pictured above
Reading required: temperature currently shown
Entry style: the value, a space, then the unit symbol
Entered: -16.5 °C
